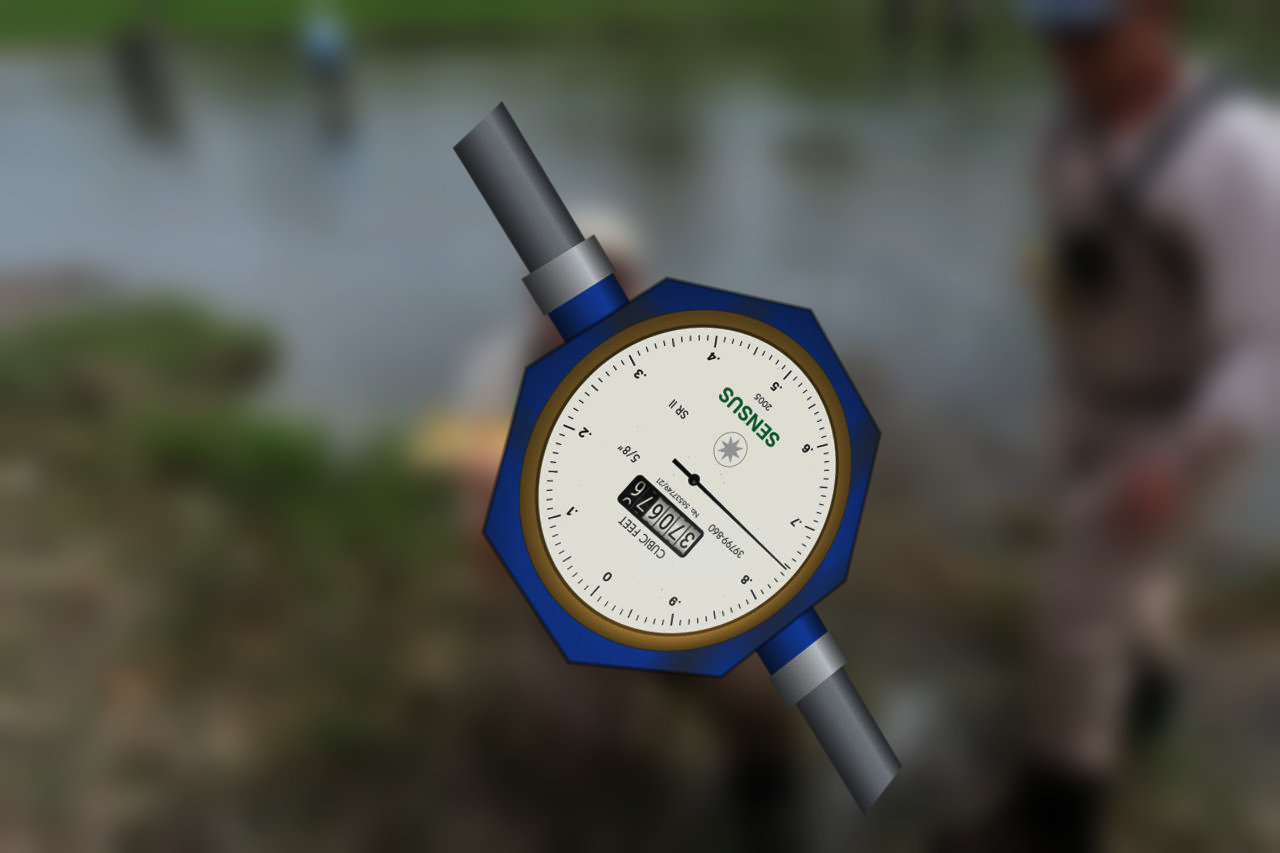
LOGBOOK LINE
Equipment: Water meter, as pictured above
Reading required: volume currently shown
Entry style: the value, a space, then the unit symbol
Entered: 370675.75 ft³
